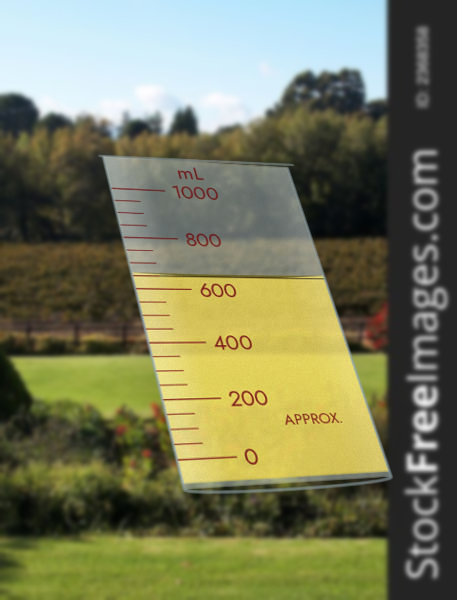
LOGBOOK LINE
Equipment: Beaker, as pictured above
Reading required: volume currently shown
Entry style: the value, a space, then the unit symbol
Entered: 650 mL
